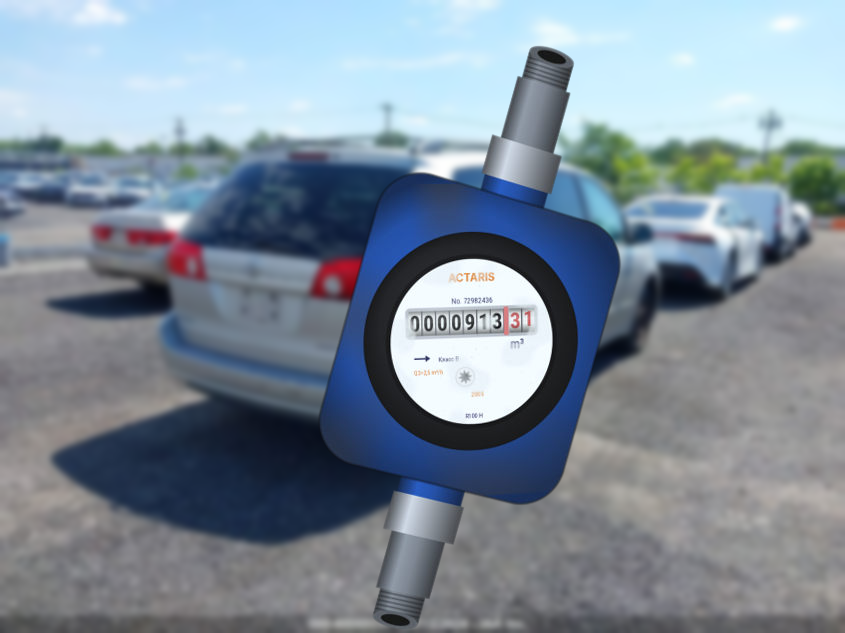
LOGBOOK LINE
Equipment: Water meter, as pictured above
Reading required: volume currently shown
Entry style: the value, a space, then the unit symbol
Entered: 913.31 m³
